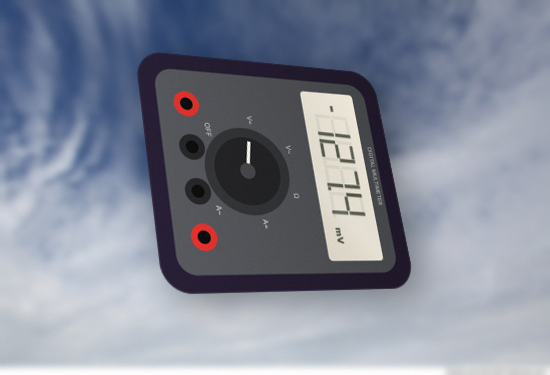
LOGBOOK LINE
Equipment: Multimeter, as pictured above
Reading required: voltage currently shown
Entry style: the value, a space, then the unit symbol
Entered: -127.4 mV
